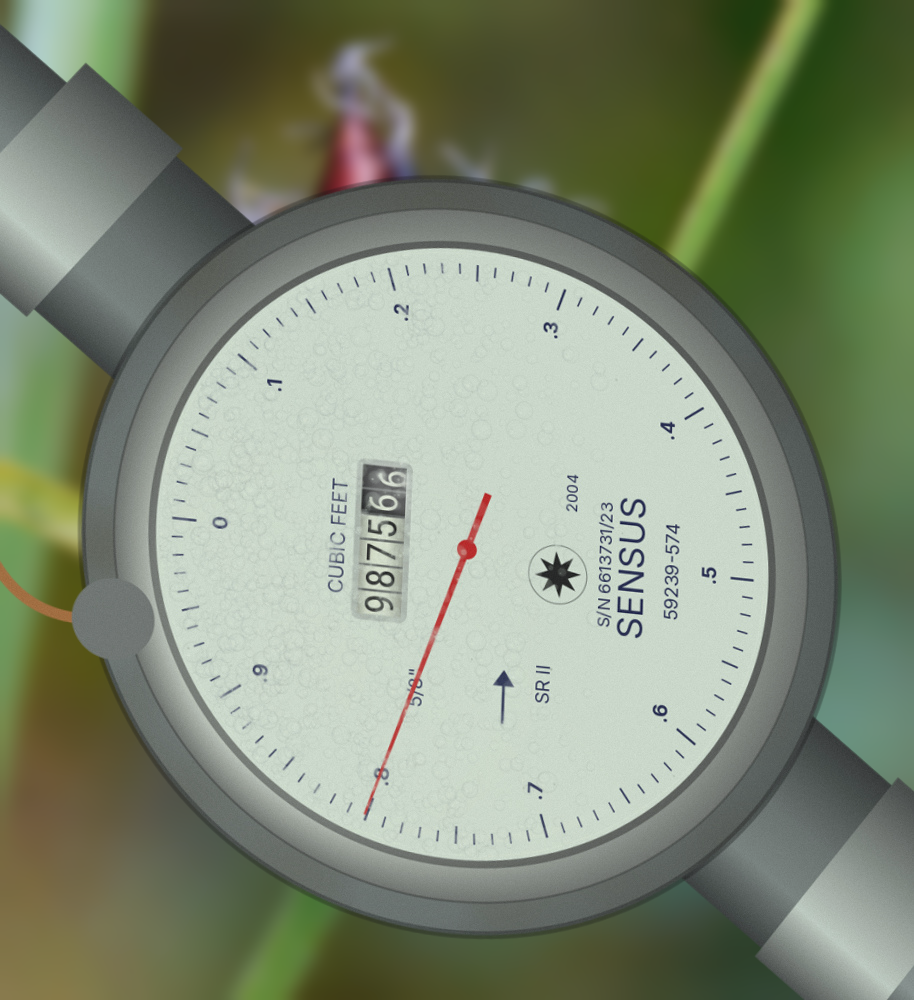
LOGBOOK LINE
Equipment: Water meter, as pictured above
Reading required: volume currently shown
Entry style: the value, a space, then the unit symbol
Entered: 987565.80 ft³
